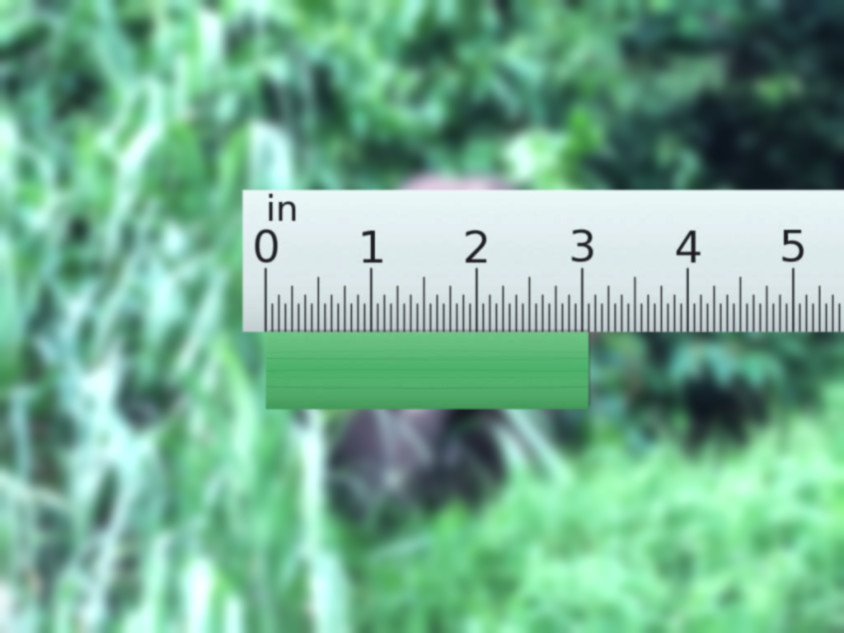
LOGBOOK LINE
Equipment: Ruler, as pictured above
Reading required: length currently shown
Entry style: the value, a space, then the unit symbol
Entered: 3.0625 in
